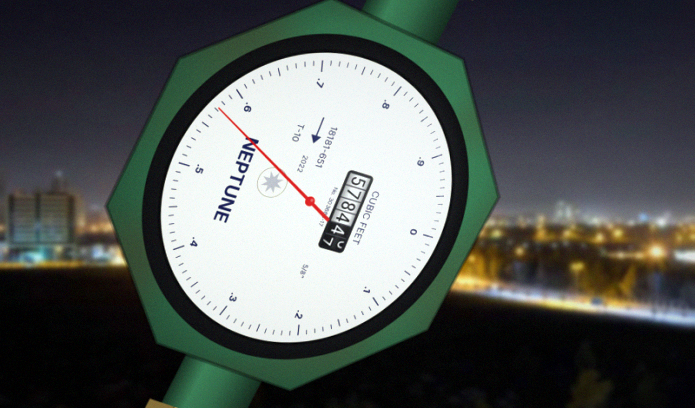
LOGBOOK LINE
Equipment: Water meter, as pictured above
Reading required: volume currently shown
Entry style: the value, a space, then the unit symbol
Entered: 578446.57 ft³
